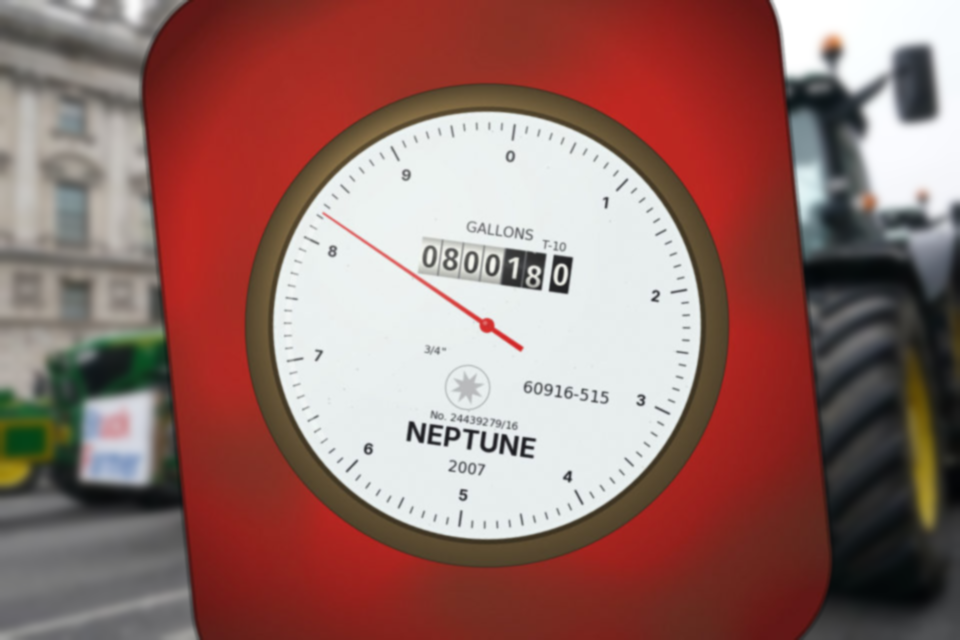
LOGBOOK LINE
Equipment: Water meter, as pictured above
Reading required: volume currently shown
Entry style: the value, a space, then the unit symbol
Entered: 800178.2 gal
